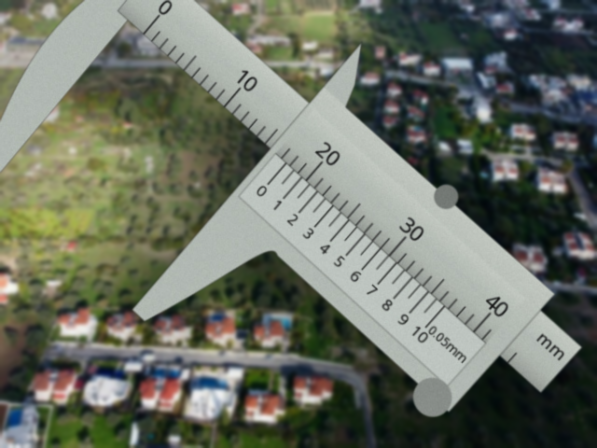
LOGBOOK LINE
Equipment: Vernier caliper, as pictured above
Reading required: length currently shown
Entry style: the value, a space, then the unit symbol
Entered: 17.6 mm
